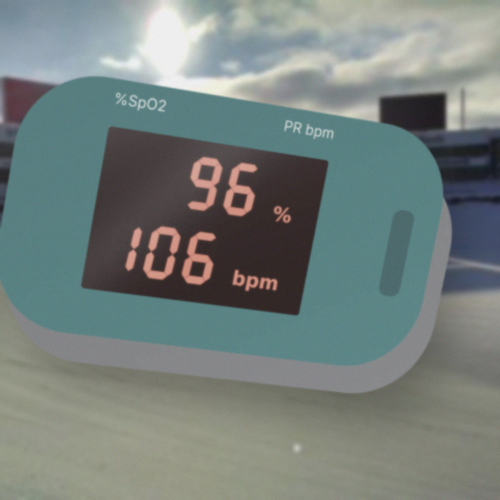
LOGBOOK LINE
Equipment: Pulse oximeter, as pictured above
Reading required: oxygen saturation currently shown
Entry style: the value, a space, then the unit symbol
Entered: 96 %
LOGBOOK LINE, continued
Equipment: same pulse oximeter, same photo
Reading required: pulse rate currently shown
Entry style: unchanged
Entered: 106 bpm
